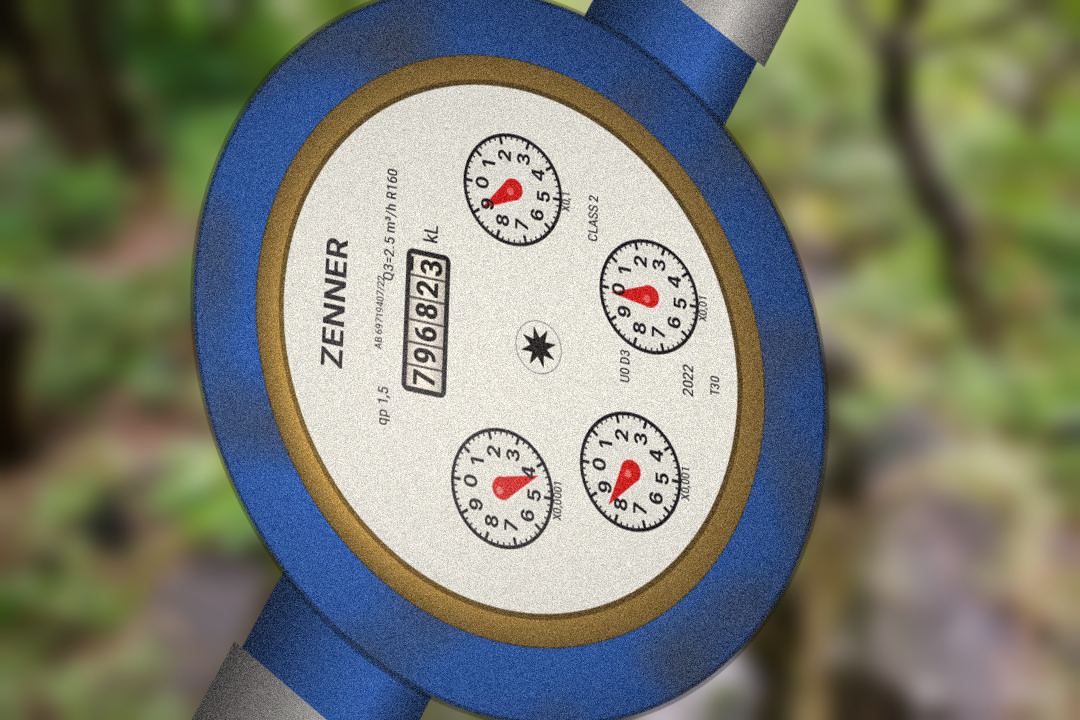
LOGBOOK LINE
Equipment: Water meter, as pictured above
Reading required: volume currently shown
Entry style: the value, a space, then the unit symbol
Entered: 796822.8984 kL
